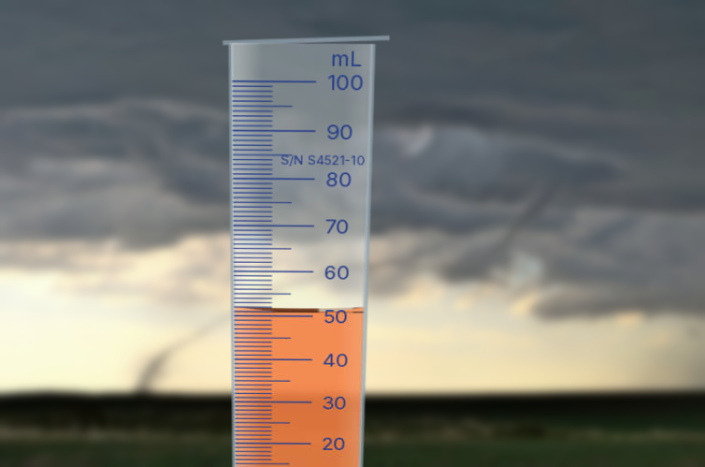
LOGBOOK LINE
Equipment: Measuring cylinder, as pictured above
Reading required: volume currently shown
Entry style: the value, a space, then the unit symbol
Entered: 51 mL
